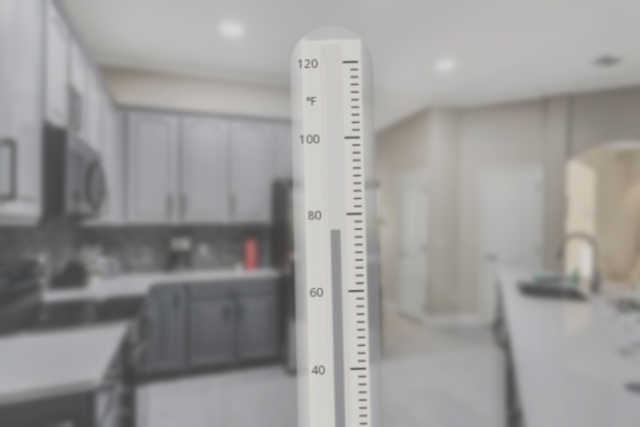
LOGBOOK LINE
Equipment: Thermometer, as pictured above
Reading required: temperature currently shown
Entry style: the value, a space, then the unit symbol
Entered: 76 °F
